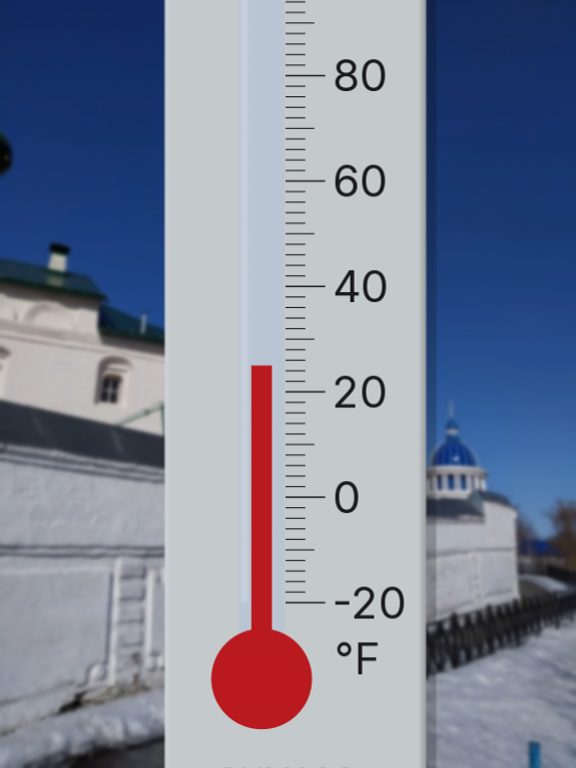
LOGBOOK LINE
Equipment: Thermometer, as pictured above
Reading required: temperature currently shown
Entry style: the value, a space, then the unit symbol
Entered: 25 °F
